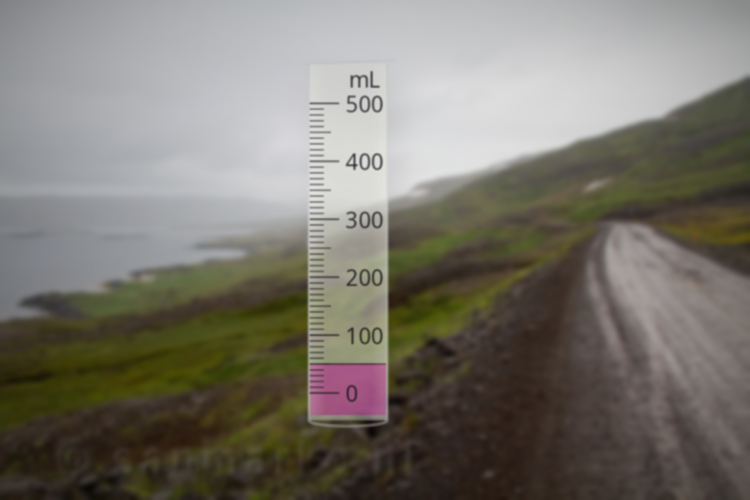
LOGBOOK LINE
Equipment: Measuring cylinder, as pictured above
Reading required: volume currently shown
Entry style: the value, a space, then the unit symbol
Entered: 50 mL
